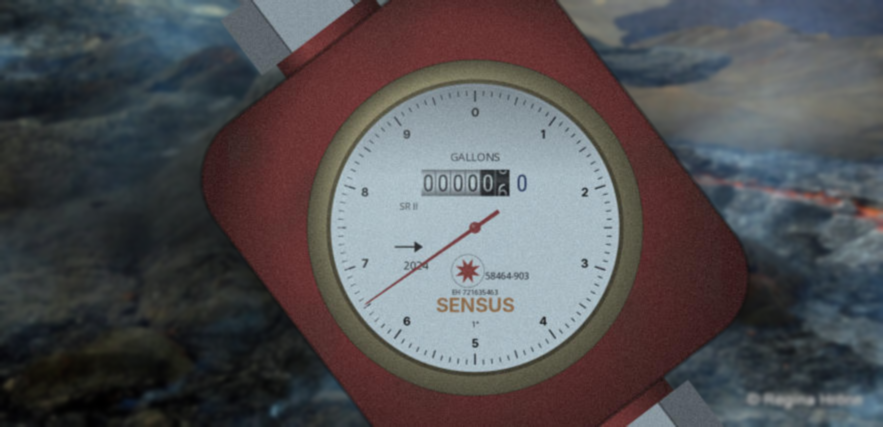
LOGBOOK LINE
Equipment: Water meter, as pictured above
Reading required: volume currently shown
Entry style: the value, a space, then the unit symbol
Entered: 56.5 gal
